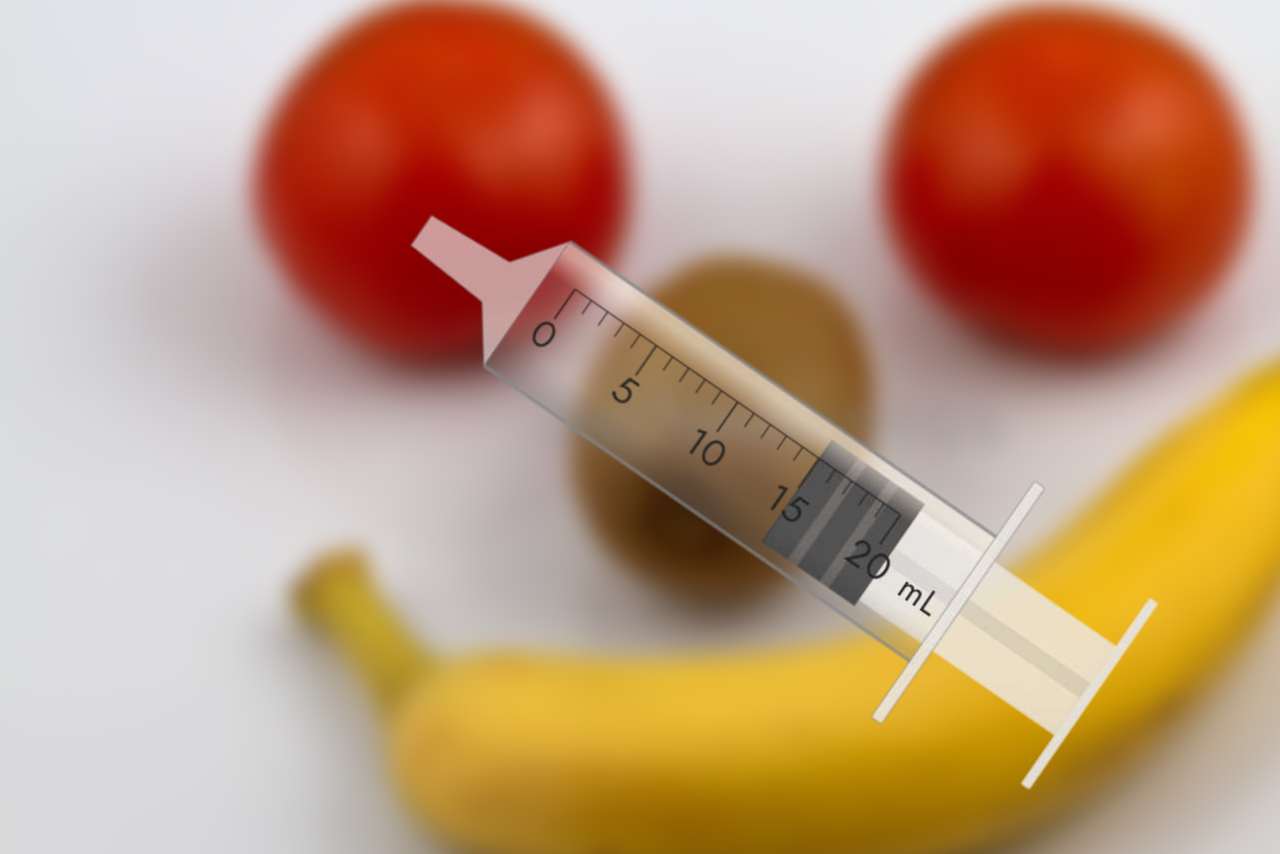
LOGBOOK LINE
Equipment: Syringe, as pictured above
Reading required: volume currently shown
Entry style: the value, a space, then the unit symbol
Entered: 15 mL
